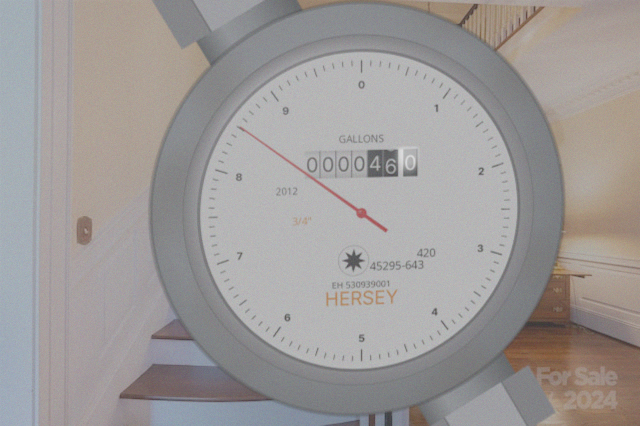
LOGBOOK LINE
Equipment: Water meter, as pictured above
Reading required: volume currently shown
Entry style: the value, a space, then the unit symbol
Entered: 458.5 gal
